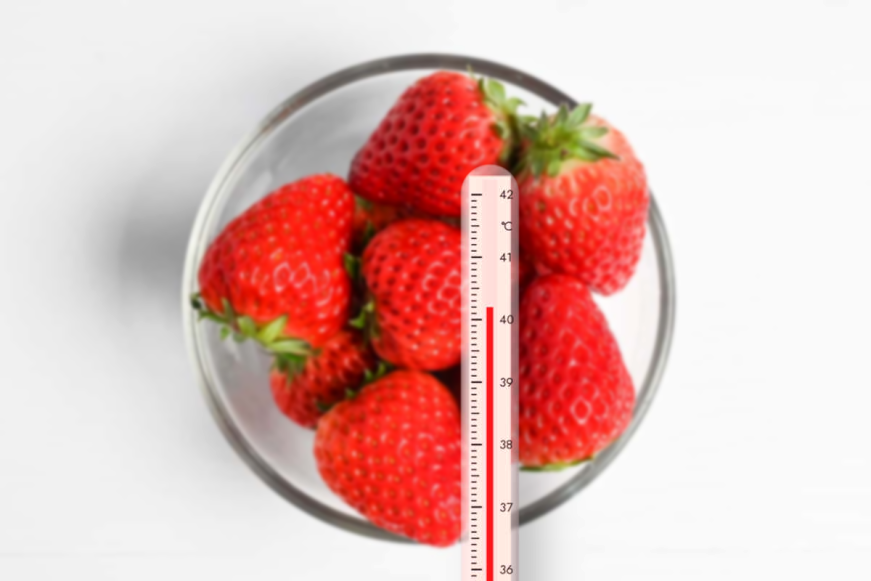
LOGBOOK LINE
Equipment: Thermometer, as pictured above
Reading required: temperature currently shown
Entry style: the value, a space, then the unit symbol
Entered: 40.2 °C
